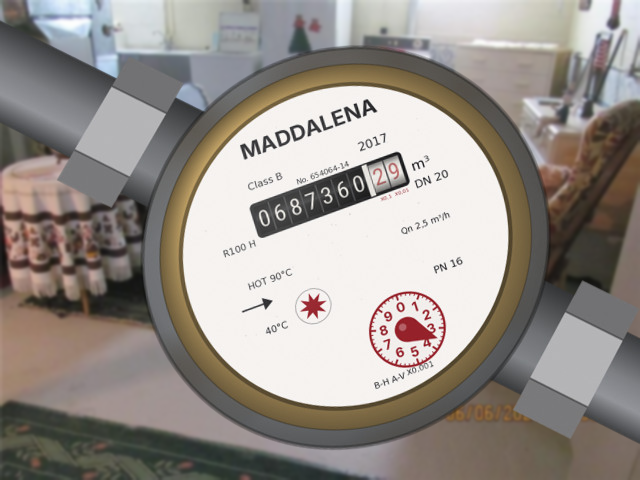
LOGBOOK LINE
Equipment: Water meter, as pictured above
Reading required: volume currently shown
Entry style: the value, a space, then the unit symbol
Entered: 687360.293 m³
